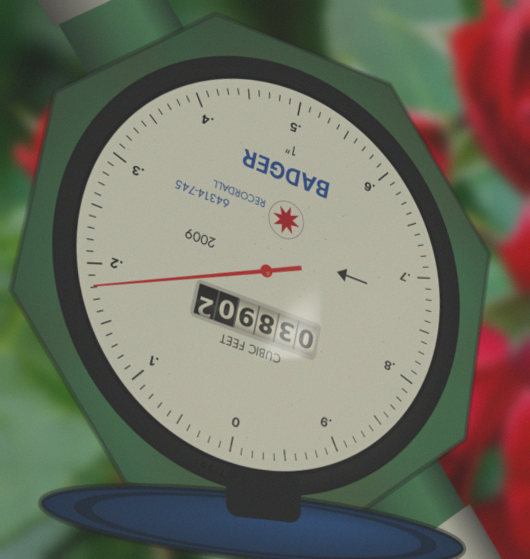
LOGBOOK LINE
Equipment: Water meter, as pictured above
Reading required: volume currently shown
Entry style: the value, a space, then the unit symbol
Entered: 38902.18 ft³
